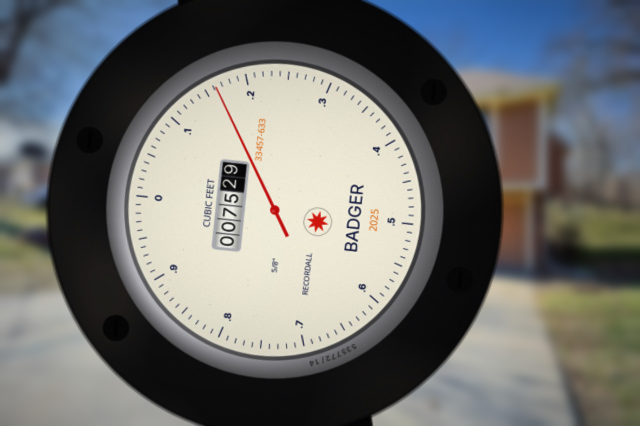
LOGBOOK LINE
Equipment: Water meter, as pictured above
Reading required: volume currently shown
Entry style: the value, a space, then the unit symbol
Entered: 7529.16 ft³
